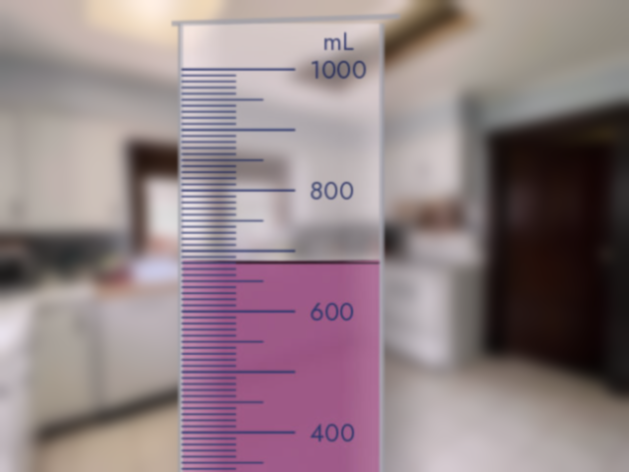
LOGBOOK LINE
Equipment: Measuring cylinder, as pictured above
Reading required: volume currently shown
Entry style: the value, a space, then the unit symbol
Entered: 680 mL
